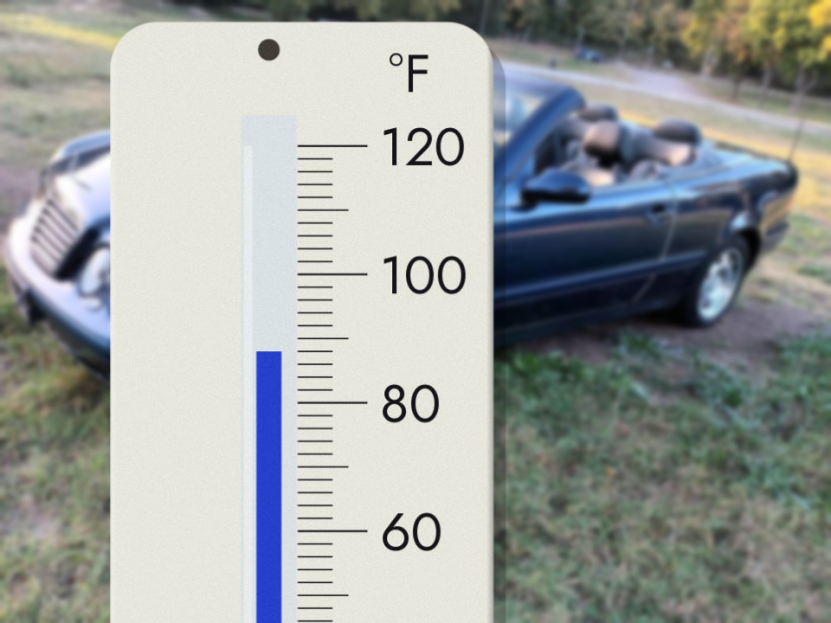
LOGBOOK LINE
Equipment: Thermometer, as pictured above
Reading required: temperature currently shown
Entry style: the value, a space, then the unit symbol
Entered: 88 °F
